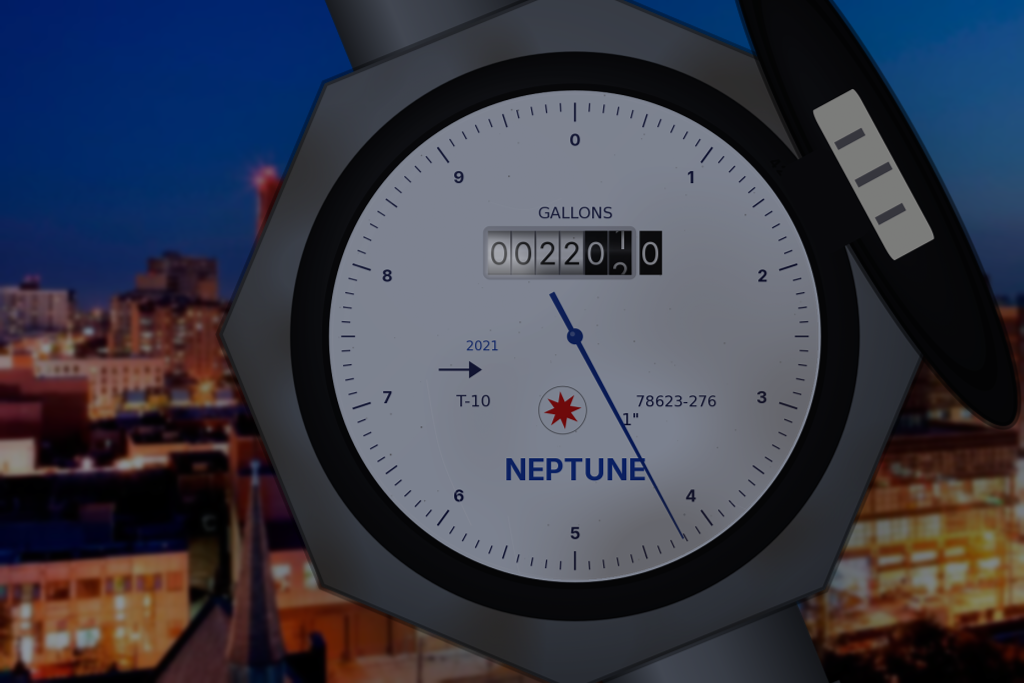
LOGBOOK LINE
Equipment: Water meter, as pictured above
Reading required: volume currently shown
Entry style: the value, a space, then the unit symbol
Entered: 22014.2 gal
